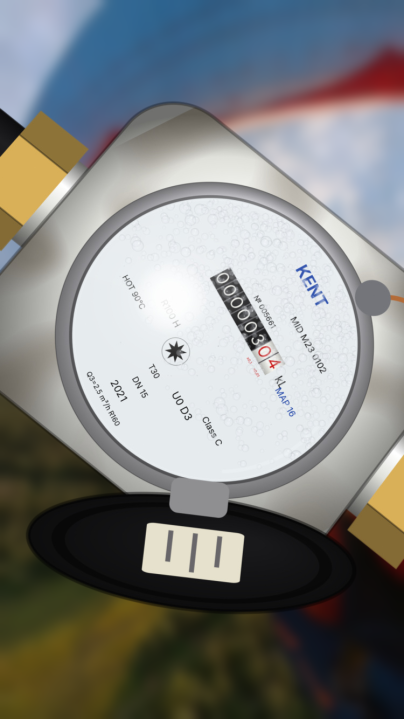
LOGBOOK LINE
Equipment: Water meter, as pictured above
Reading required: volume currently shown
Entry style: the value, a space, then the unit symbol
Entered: 3.04 kL
